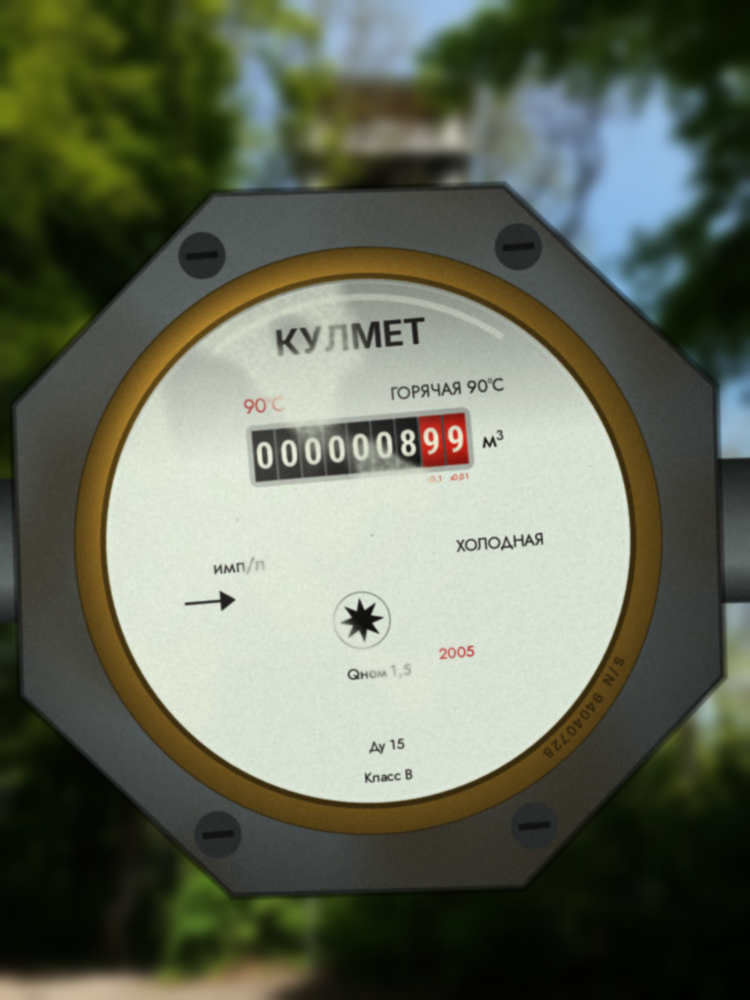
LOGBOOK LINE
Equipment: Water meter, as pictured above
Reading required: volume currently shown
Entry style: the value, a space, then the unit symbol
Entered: 8.99 m³
